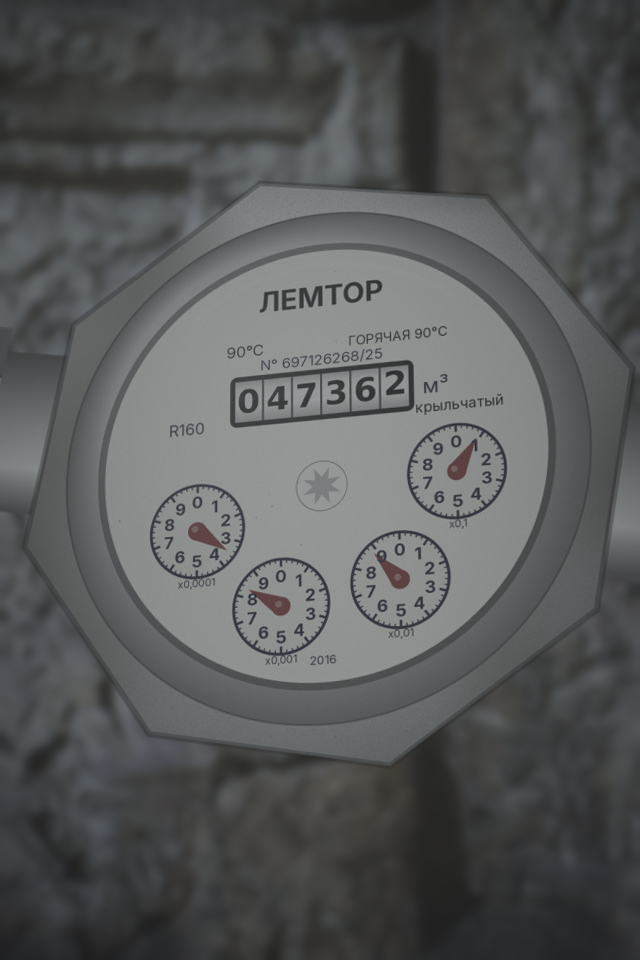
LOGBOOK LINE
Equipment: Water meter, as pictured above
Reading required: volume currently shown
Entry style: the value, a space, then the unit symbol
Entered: 47362.0883 m³
